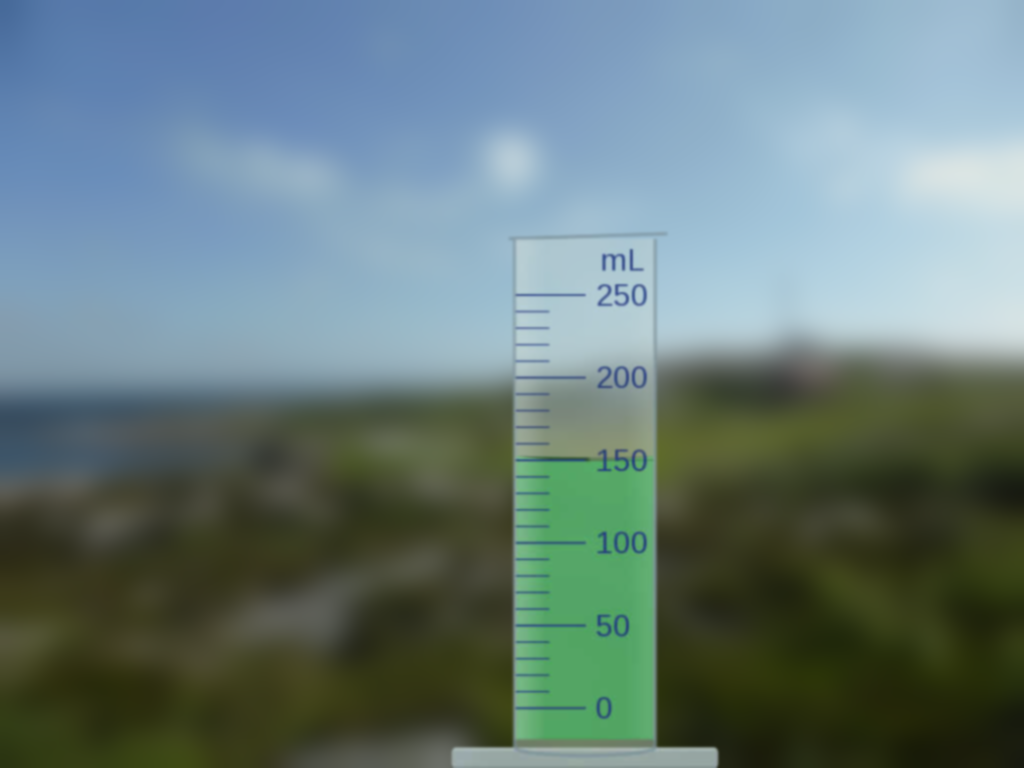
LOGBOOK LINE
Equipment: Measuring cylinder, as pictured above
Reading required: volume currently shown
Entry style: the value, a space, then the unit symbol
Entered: 150 mL
